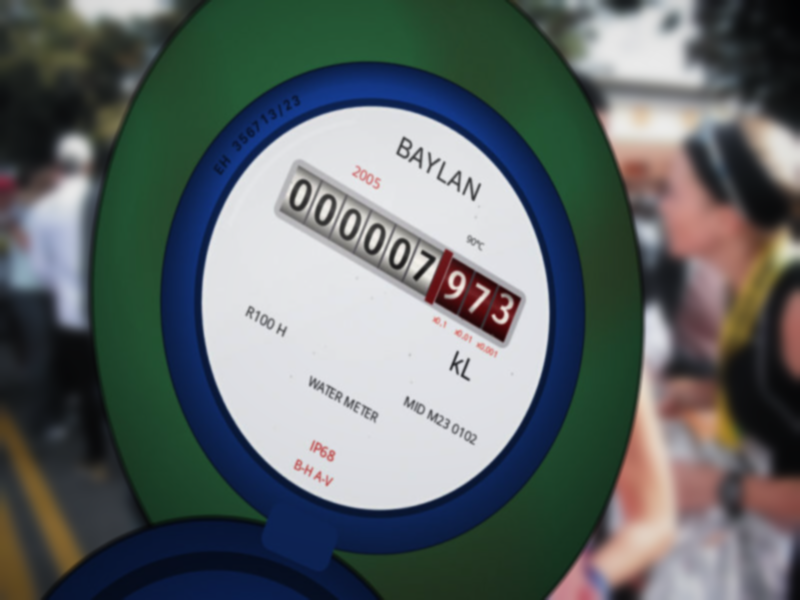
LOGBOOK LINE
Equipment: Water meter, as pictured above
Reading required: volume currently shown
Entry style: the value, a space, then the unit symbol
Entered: 7.973 kL
